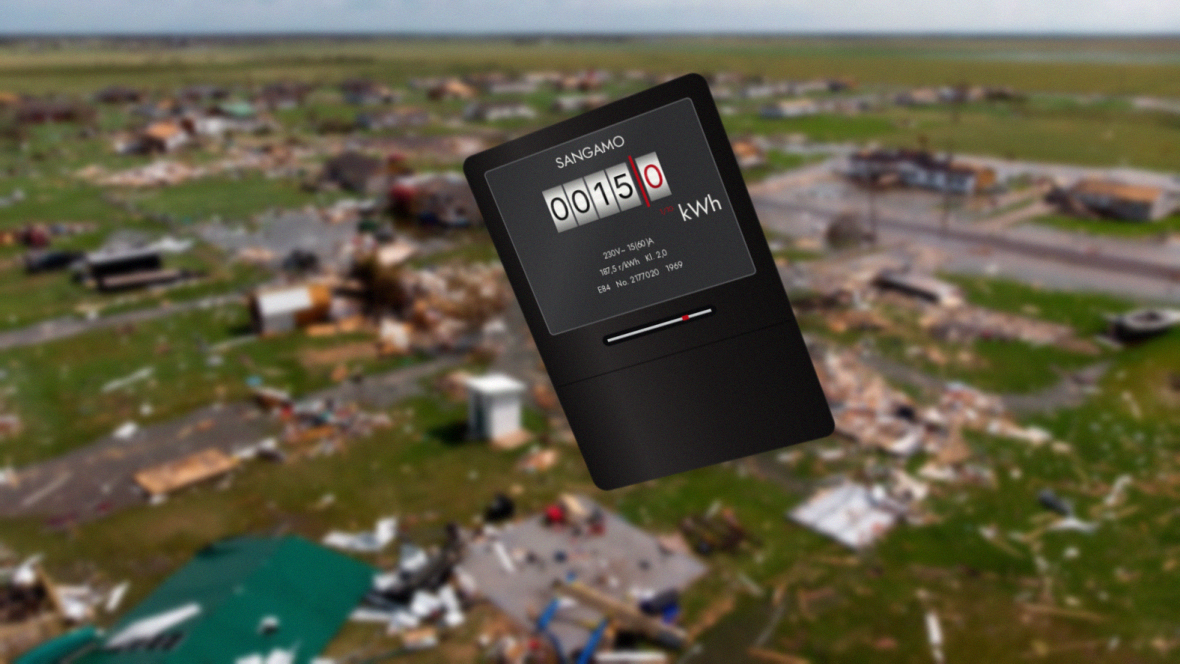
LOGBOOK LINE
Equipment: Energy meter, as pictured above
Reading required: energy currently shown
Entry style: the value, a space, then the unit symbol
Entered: 15.0 kWh
